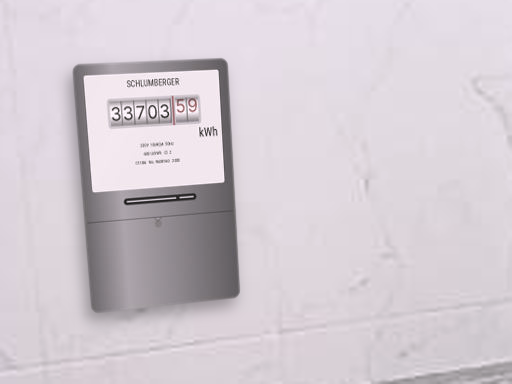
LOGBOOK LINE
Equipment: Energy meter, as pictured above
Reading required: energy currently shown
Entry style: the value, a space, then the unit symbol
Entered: 33703.59 kWh
